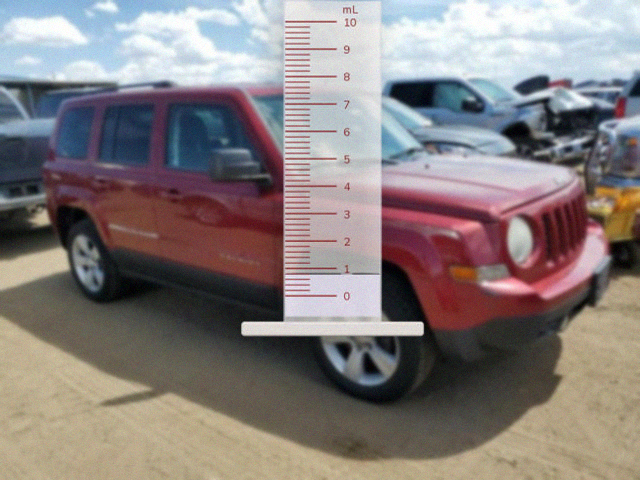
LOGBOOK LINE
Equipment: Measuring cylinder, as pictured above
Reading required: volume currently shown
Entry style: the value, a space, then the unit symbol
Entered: 0.8 mL
